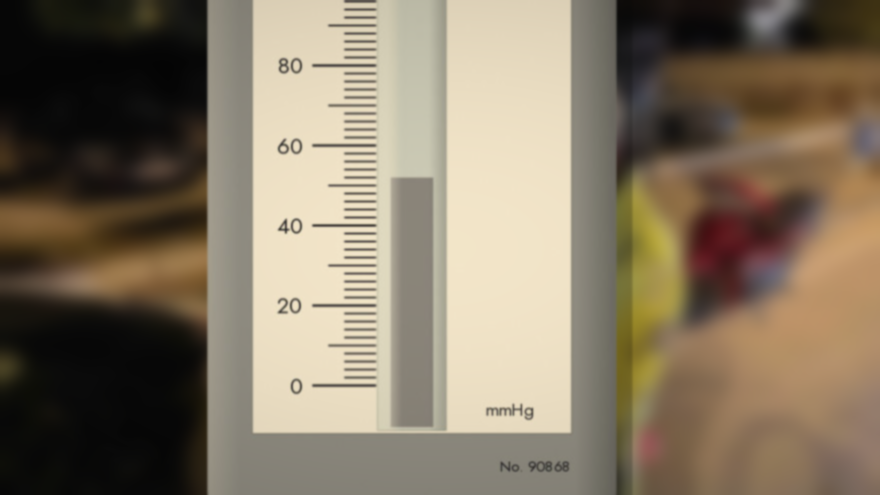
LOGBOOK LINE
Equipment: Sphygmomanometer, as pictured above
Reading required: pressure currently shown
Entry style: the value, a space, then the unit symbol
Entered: 52 mmHg
